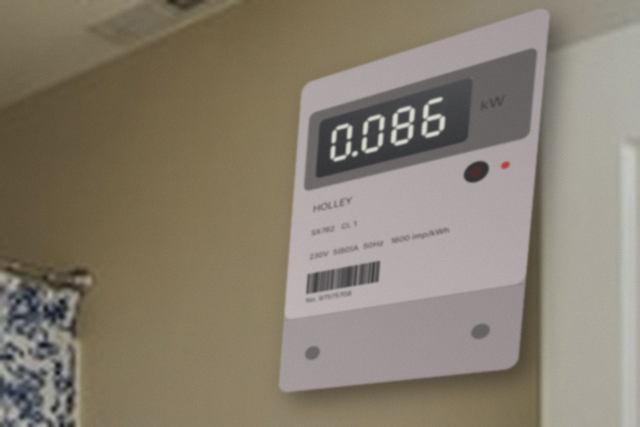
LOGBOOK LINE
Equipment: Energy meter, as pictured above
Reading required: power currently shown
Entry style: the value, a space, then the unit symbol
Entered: 0.086 kW
